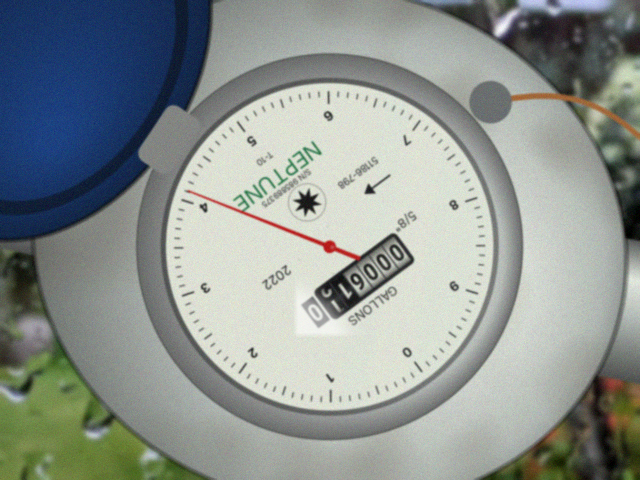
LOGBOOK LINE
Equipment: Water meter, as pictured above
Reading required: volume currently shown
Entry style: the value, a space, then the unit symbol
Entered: 6114.1 gal
